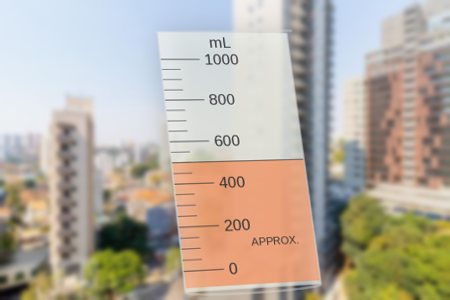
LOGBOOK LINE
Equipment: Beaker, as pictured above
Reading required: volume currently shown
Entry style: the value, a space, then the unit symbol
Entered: 500 mL
